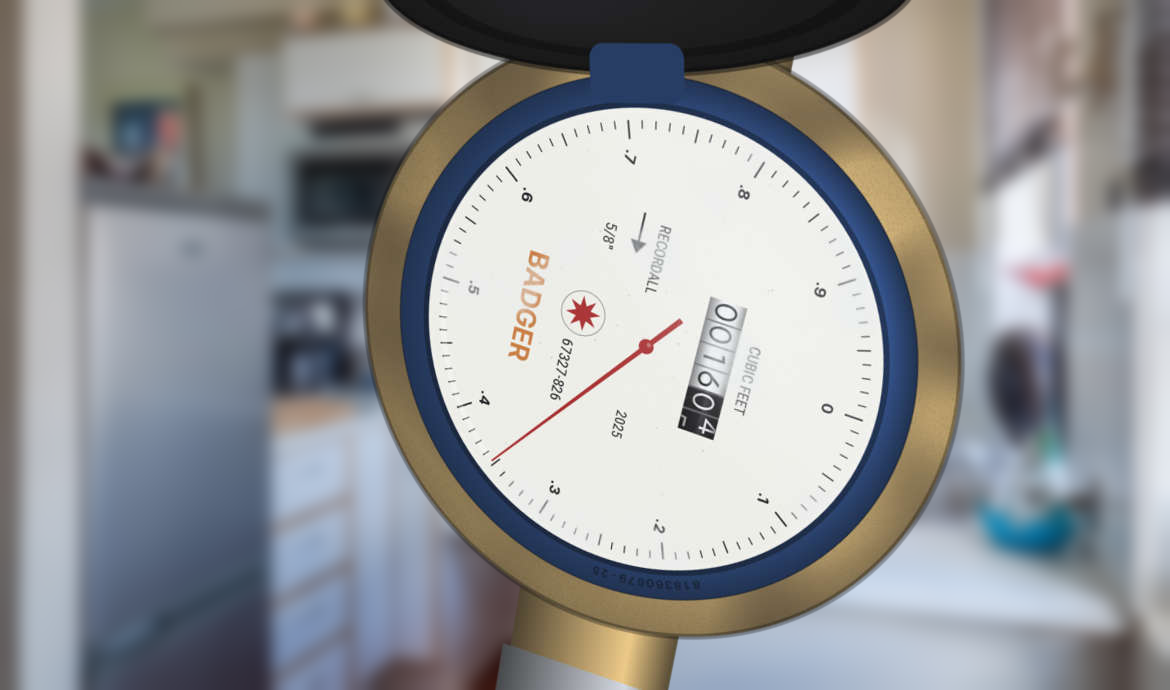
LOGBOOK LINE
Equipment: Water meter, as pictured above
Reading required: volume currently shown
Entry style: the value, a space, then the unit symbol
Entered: 1604.35 ft³
